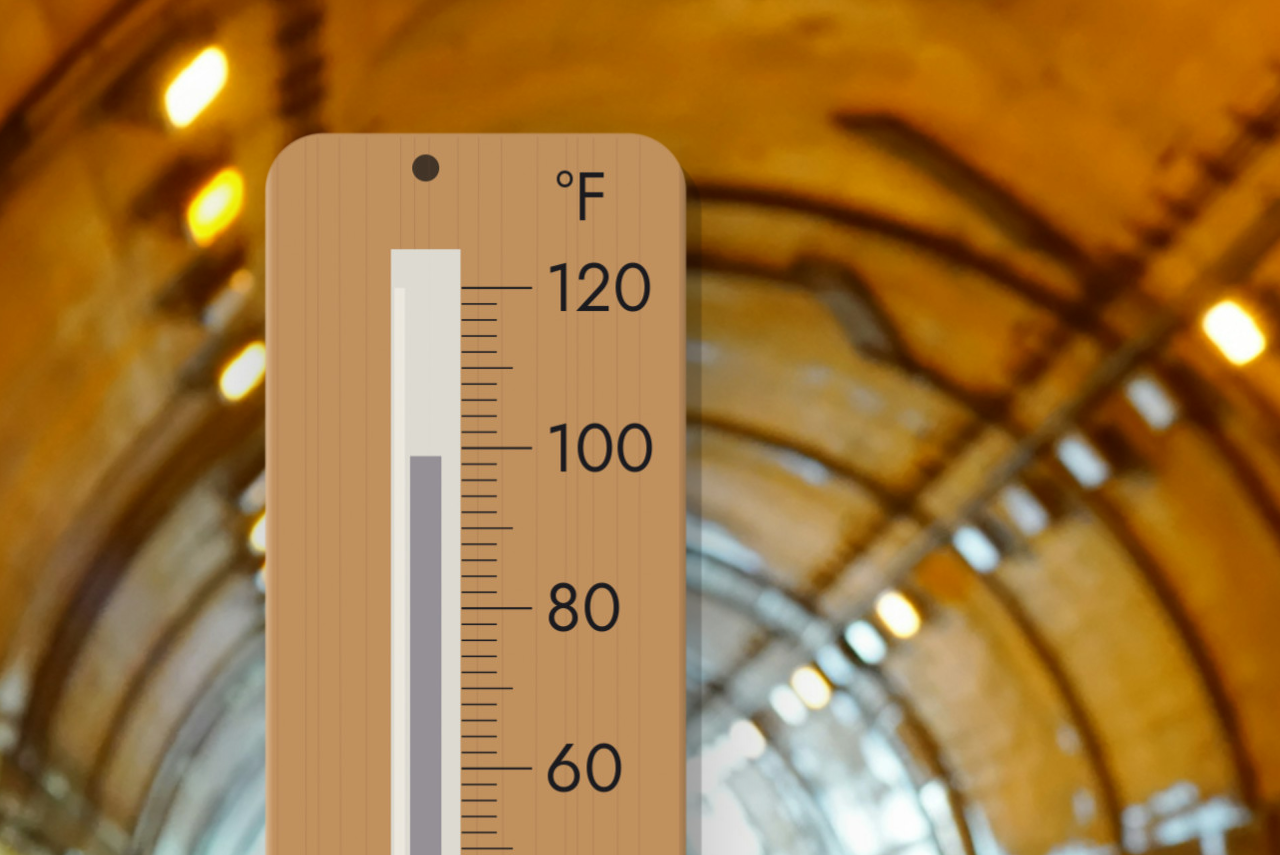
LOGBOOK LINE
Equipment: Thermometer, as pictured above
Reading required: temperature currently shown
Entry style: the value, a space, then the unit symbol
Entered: 99 °F
